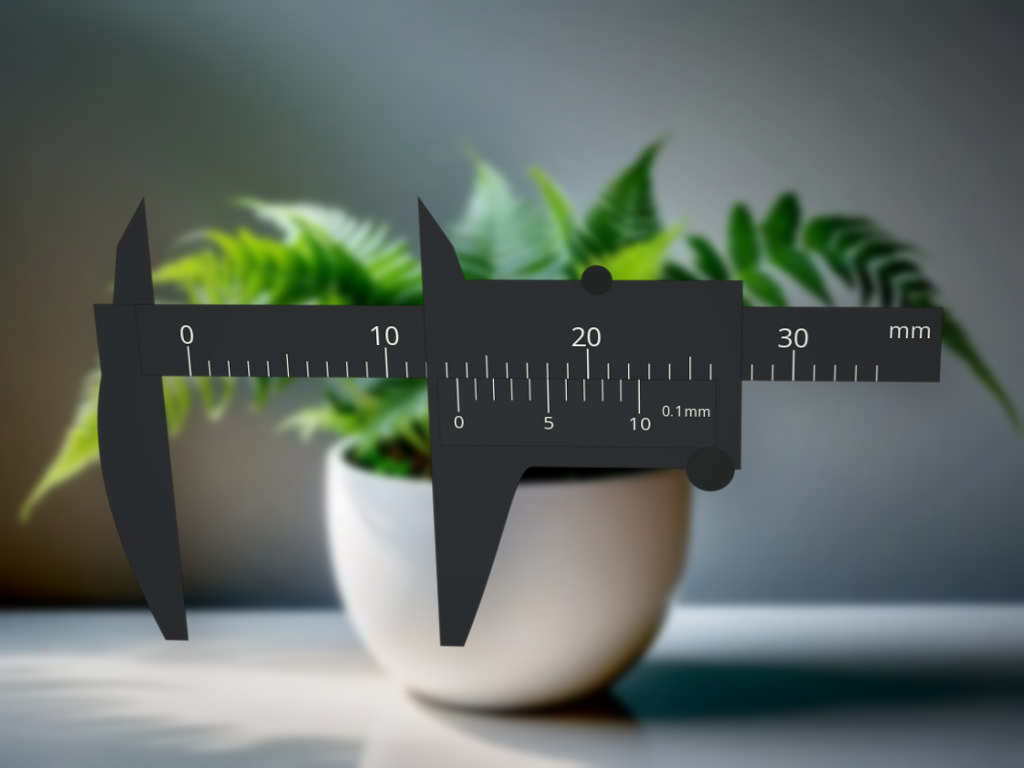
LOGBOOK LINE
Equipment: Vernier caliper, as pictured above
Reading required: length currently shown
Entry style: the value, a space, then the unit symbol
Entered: 13.5 mm
